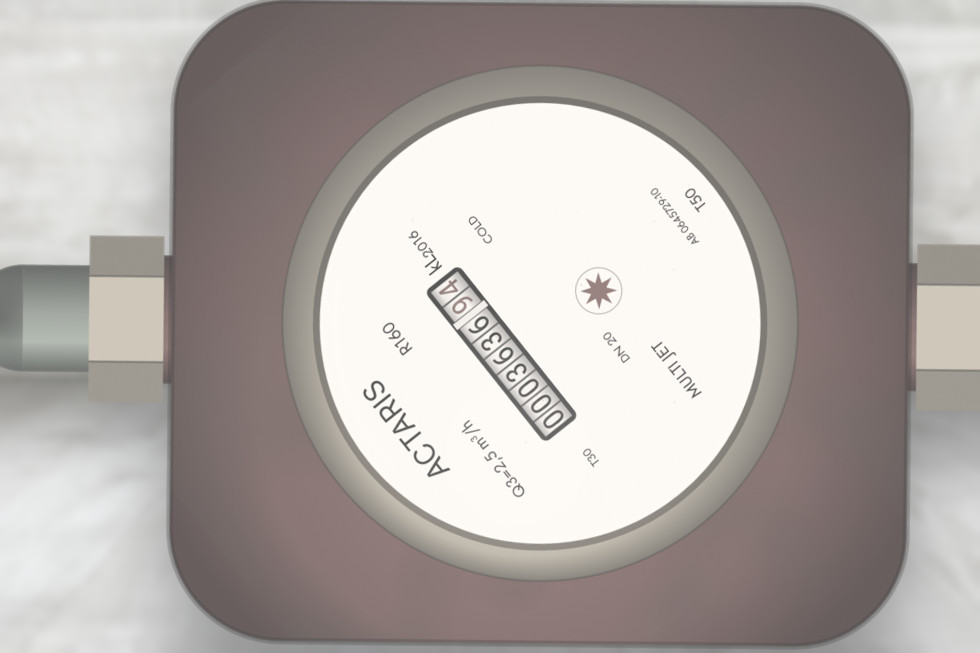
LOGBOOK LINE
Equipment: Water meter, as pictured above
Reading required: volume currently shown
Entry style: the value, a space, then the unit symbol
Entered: 3636.94 kL
